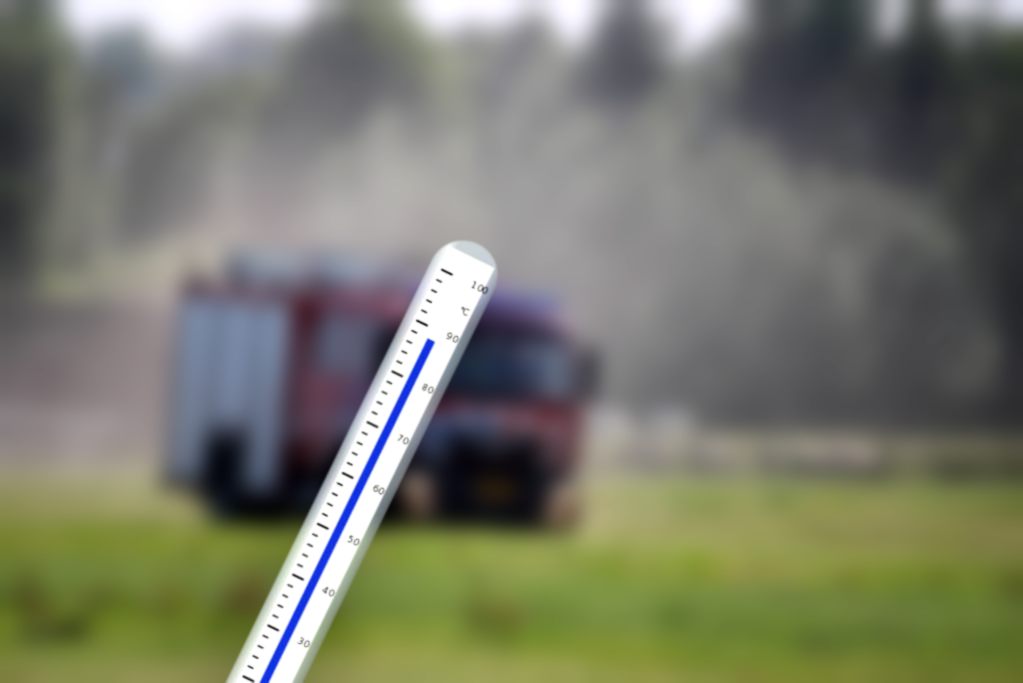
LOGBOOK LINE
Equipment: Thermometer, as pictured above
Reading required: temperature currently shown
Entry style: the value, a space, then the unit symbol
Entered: 88 °C
